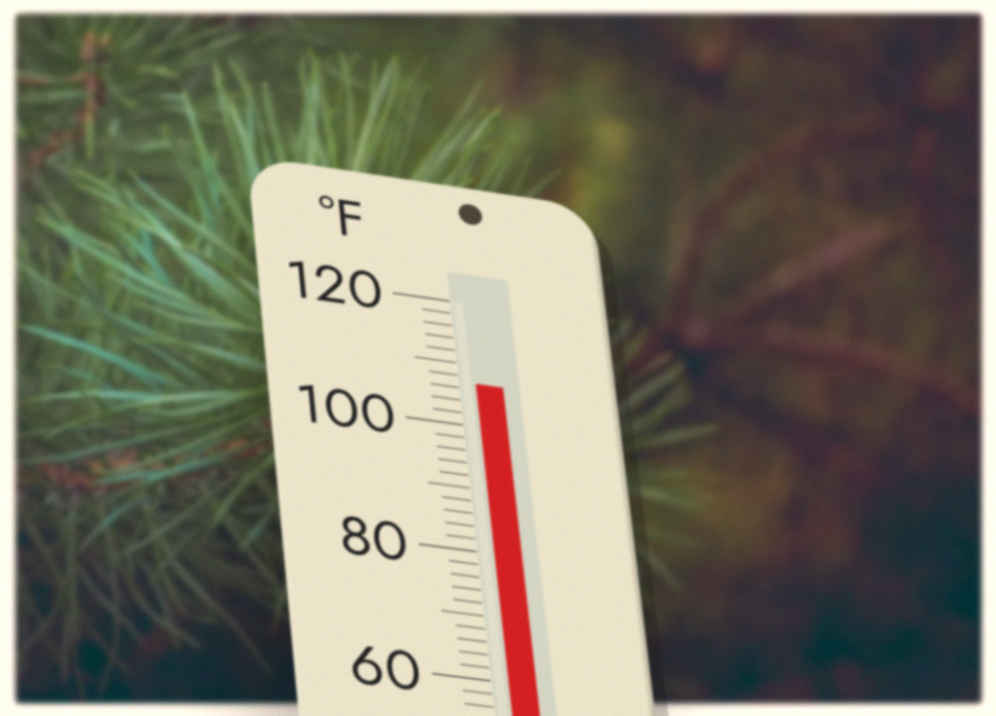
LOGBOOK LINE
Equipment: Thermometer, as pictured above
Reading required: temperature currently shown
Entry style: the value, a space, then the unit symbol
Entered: 107 °F
